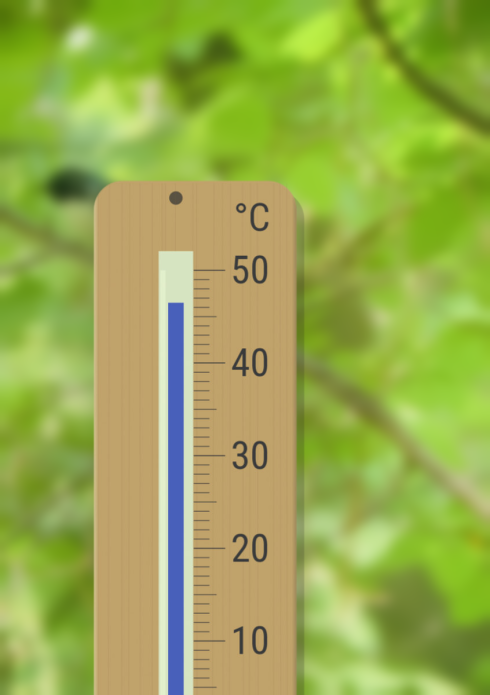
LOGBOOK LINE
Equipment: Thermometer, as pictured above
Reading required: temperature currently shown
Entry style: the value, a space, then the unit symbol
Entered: 46.5 °C
